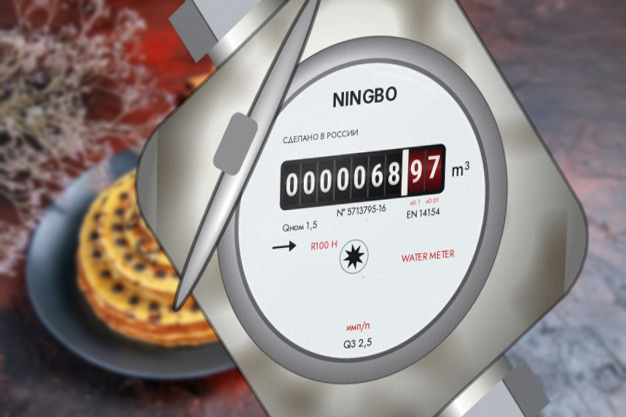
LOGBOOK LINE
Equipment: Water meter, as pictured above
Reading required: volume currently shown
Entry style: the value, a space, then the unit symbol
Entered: 68.97 m³
